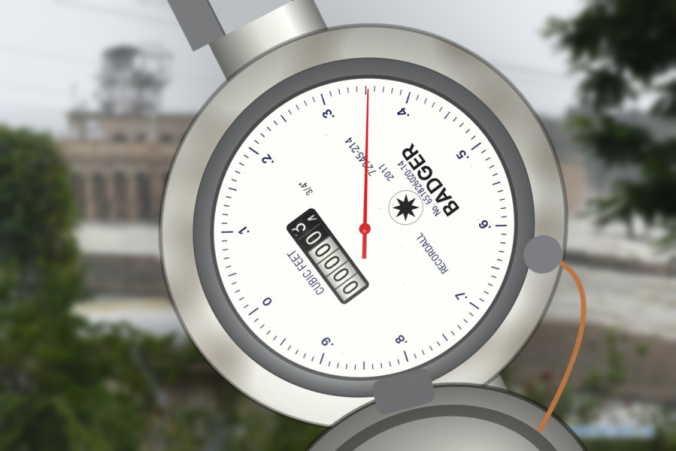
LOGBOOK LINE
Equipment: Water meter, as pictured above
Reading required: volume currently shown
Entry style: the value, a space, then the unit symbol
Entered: 3.35 ft³
